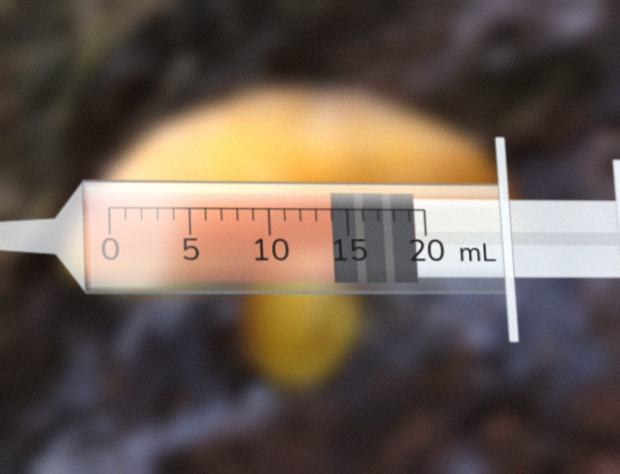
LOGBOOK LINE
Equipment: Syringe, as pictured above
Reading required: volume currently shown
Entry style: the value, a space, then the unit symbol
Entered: 14 mL
